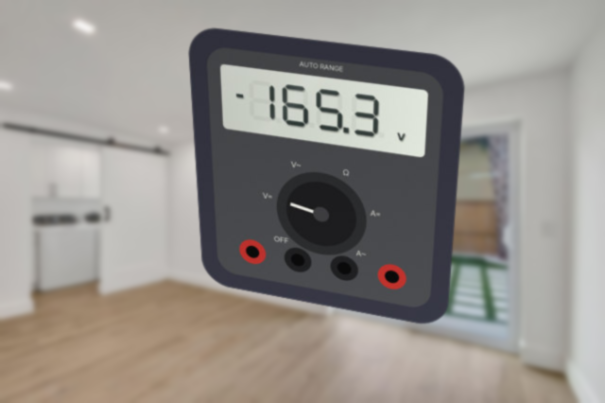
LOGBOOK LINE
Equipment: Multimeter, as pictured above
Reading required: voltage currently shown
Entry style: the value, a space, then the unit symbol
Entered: -165.3 V
